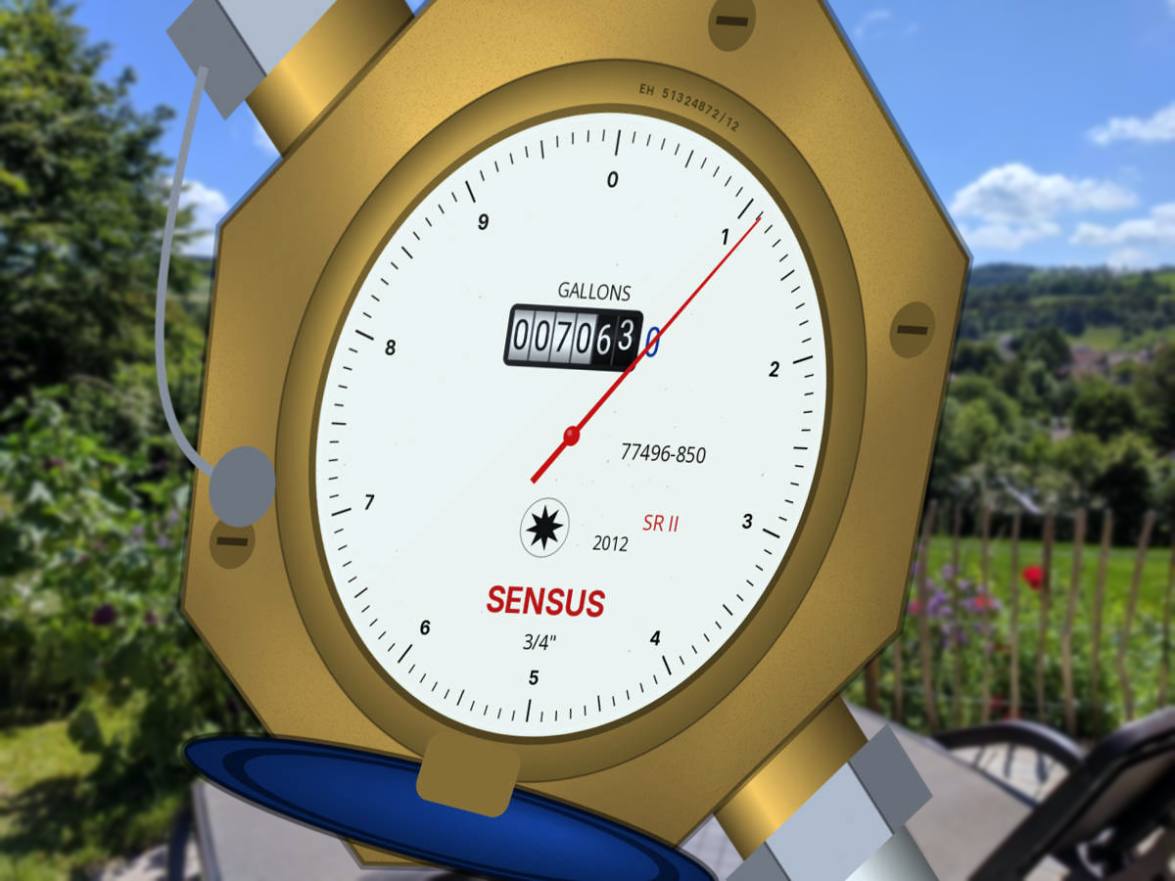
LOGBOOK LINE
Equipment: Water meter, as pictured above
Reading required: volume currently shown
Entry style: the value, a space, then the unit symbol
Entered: 70631.1 gal
